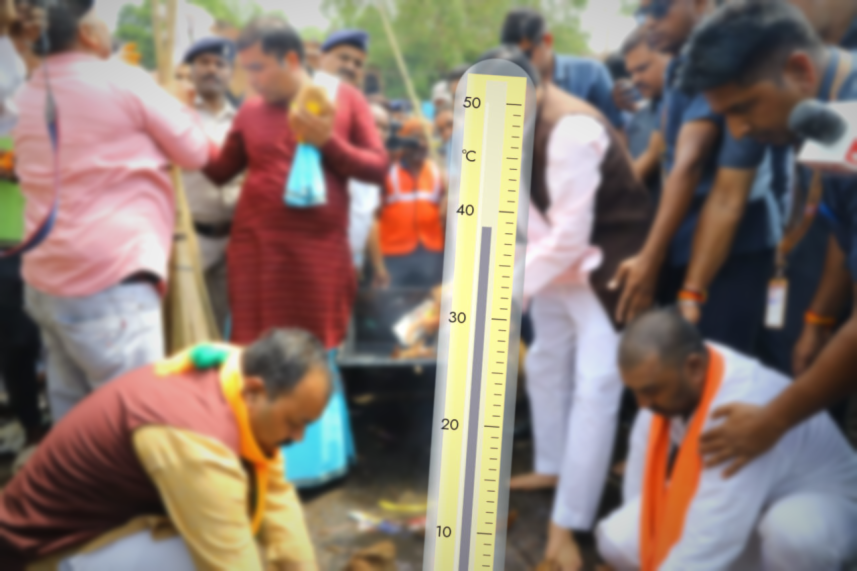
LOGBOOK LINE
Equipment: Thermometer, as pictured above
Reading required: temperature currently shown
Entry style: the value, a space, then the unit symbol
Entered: 38.5 °C
